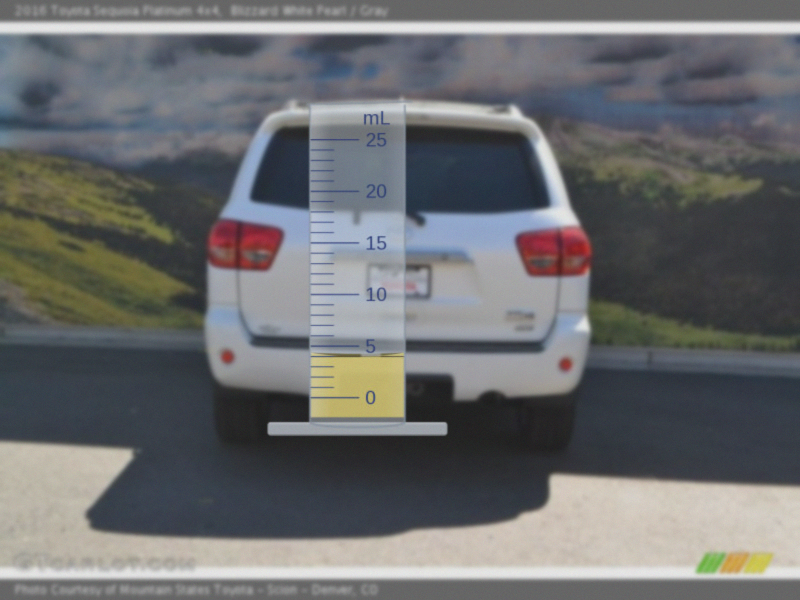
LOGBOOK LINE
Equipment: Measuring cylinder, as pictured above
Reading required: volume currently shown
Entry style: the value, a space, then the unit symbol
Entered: 4 mL
